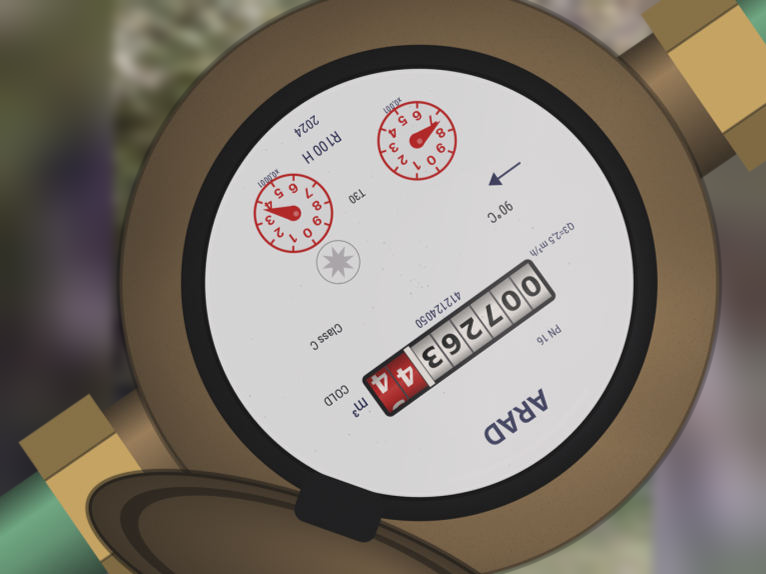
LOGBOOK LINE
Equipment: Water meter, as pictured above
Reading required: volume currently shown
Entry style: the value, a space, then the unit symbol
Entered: 7263.4373 m³
